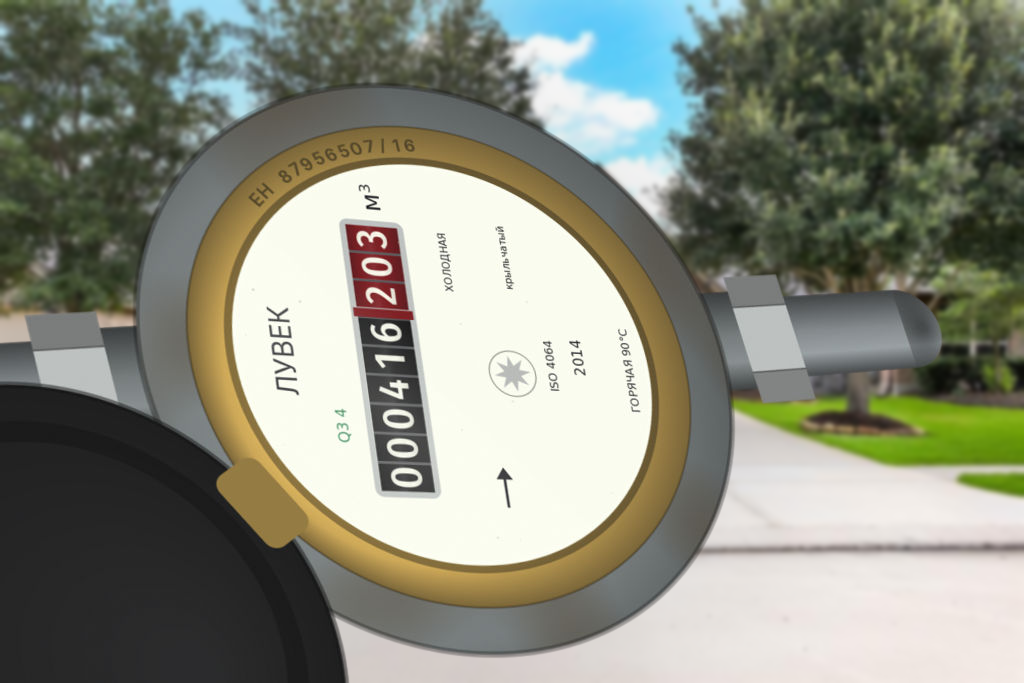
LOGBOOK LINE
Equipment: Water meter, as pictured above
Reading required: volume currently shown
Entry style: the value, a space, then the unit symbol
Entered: 416.203 m³
